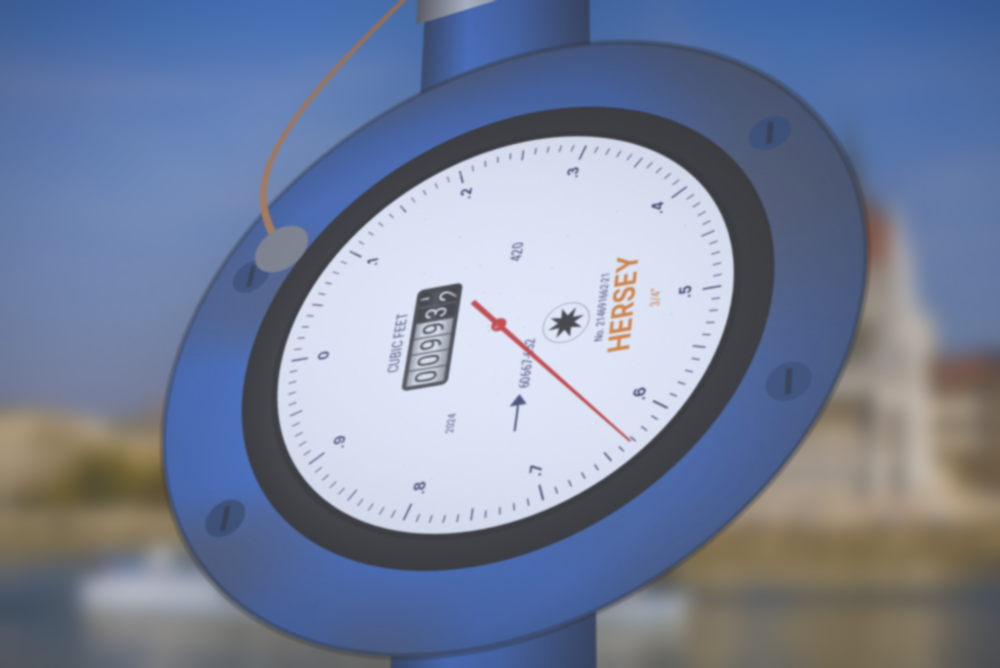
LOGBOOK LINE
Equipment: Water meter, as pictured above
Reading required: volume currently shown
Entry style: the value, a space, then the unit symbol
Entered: 9931.63 ft³
